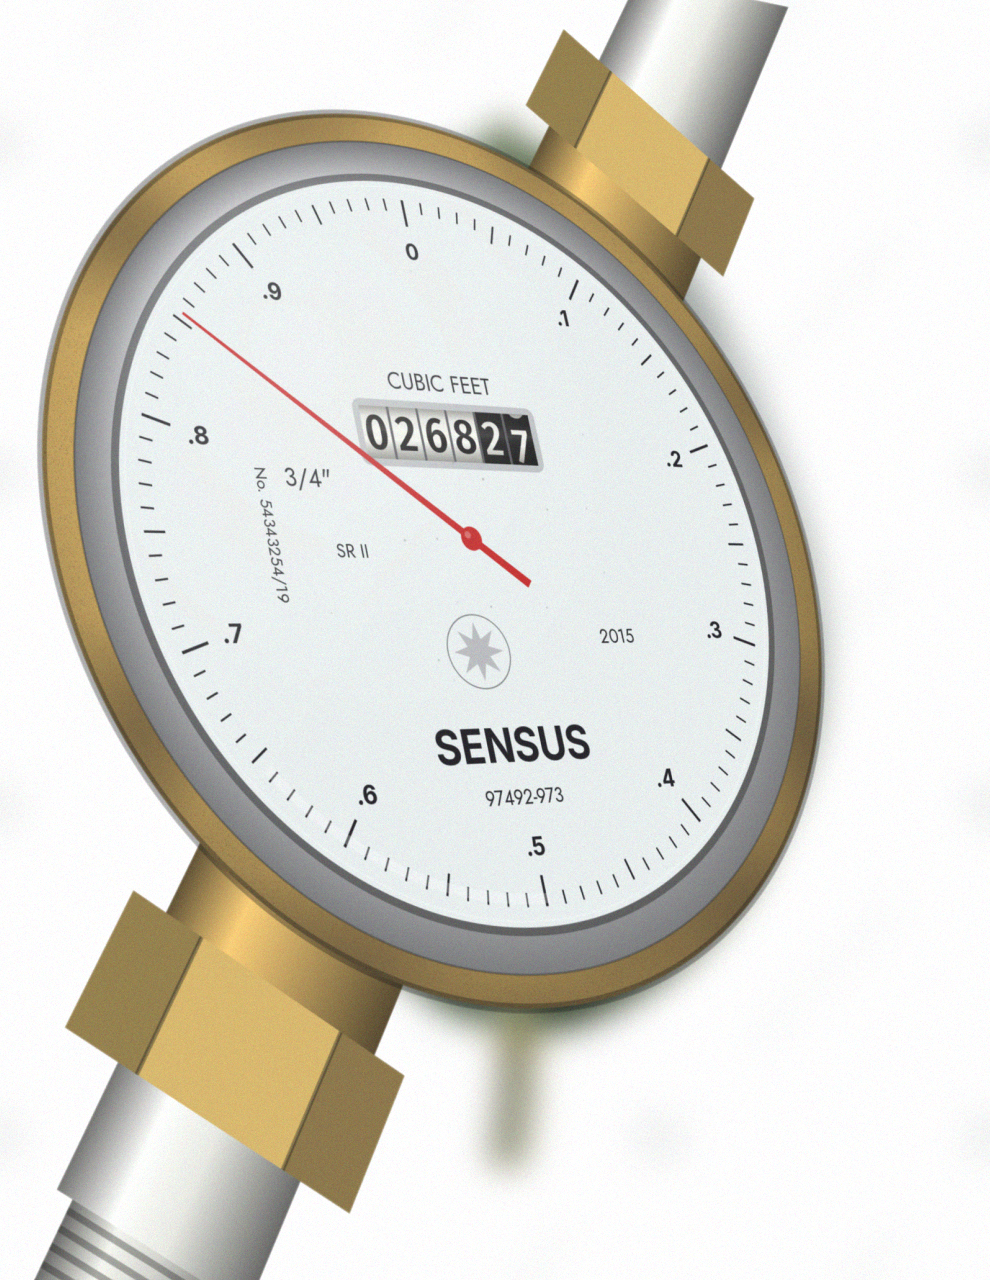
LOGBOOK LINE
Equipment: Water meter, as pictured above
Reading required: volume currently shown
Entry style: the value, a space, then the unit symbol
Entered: 26826.85 ft³
